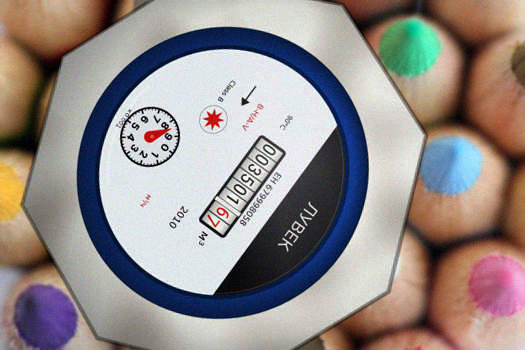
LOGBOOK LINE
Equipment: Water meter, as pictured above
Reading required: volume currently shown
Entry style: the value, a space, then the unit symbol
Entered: 3501.668 m³
